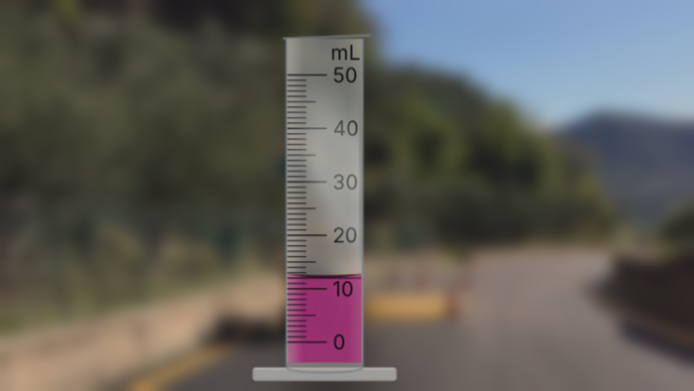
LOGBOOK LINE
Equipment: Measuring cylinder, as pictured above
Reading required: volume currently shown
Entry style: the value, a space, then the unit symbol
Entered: 12 mL
